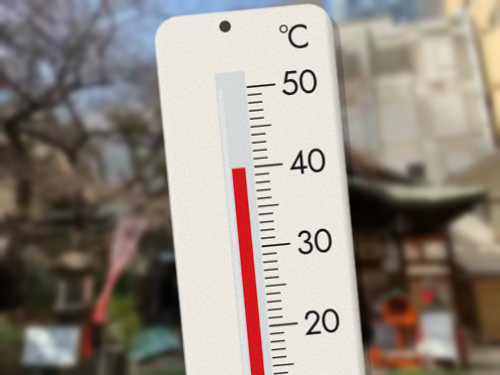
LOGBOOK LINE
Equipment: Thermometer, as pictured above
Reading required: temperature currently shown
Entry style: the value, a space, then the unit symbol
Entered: 40 °C
